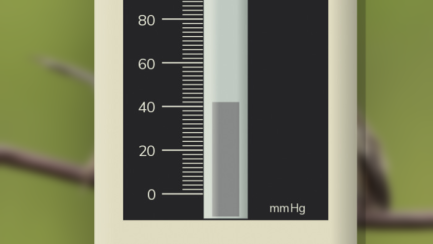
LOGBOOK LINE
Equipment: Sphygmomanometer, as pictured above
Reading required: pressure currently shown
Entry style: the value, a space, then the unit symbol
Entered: 42 mmHg
